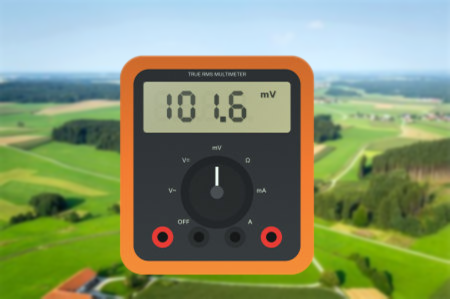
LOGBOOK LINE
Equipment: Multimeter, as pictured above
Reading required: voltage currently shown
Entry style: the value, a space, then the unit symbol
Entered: 101.6 mV
